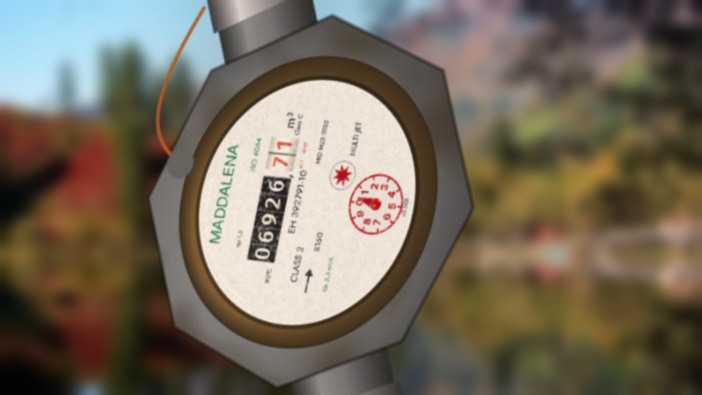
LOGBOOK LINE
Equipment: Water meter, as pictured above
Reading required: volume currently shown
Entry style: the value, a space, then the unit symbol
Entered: 6926.710 m³
